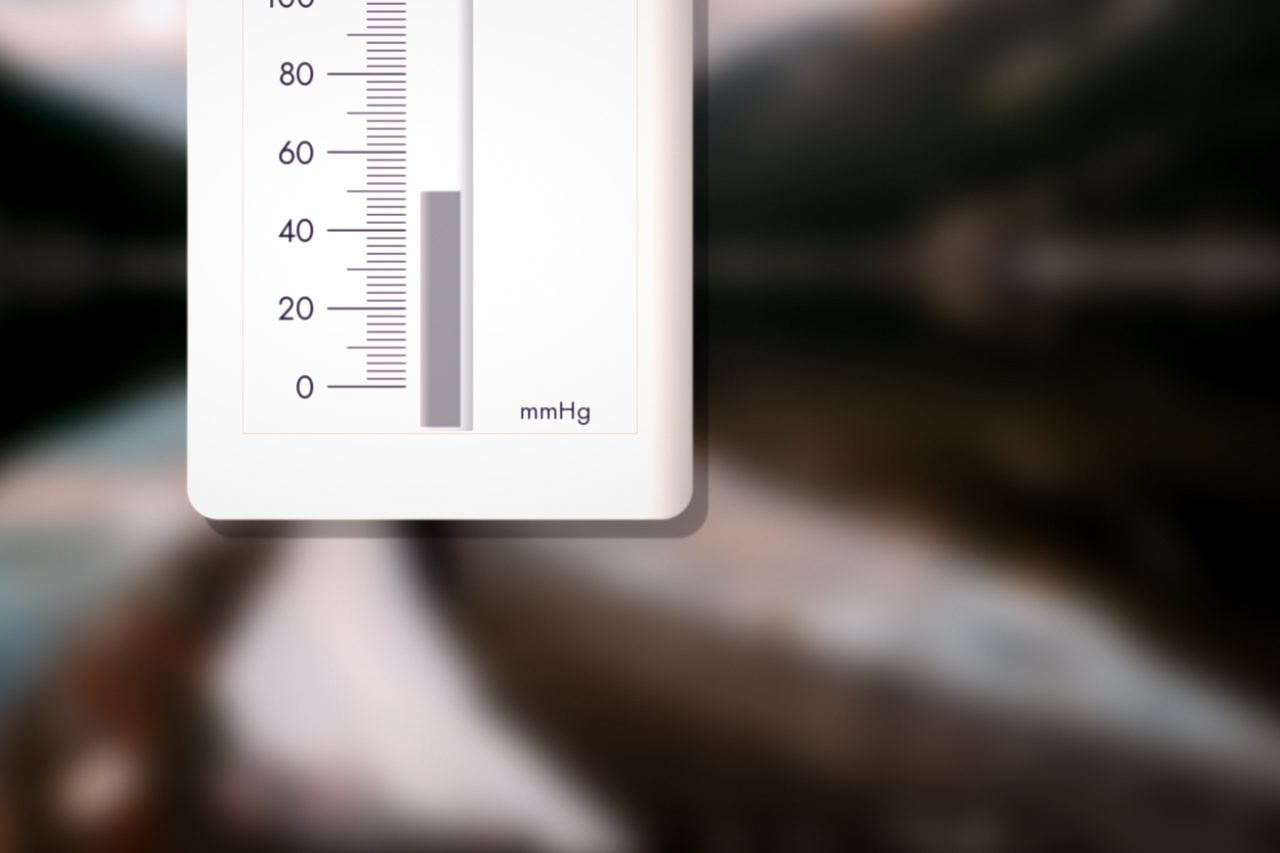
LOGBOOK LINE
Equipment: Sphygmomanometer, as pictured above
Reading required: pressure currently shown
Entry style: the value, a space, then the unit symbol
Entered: 50 mmHg
